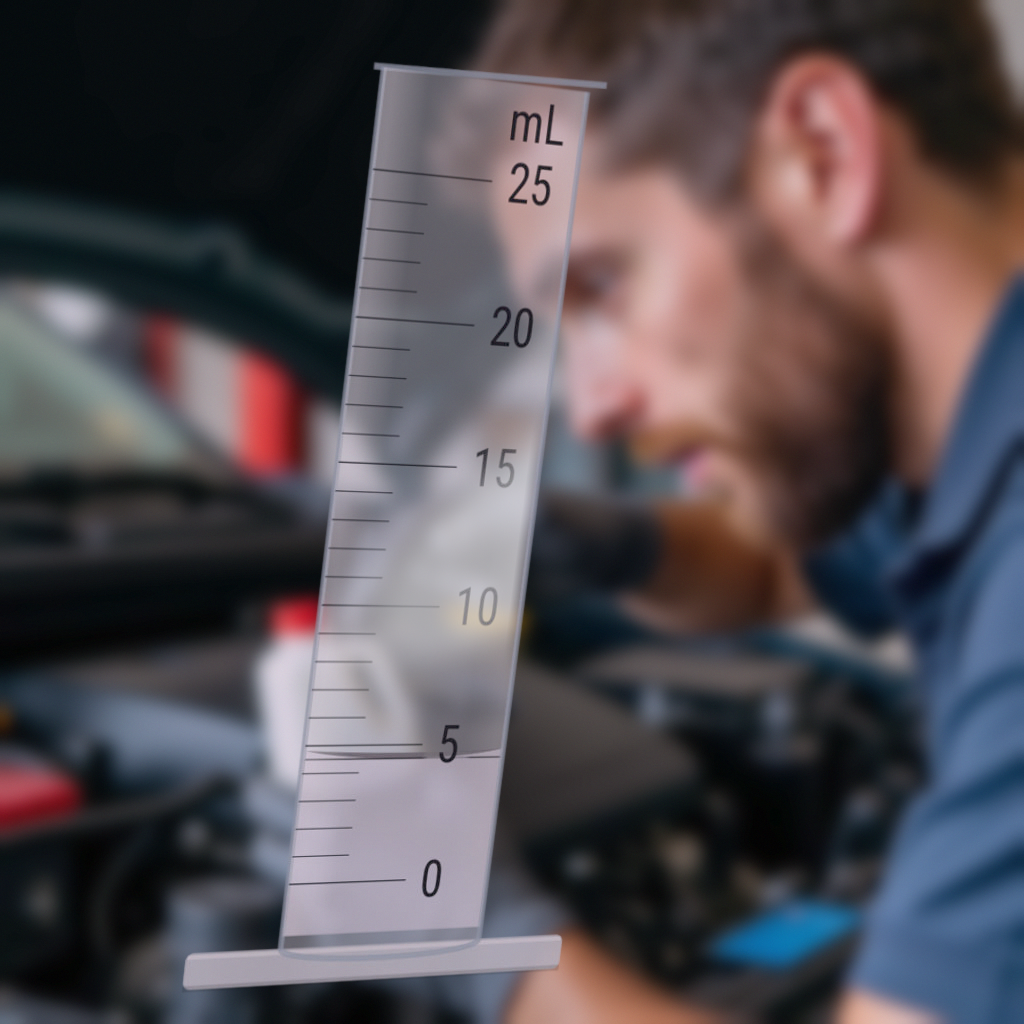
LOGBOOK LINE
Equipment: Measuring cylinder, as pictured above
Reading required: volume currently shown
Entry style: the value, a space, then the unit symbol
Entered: 4.5 mL
